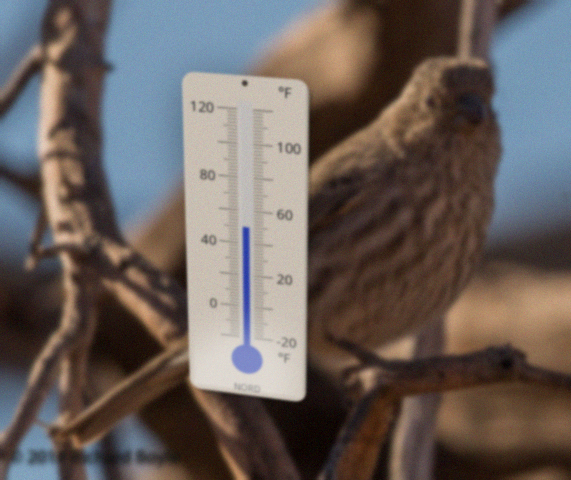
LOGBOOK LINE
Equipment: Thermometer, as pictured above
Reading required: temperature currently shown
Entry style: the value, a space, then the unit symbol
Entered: 50 °F
